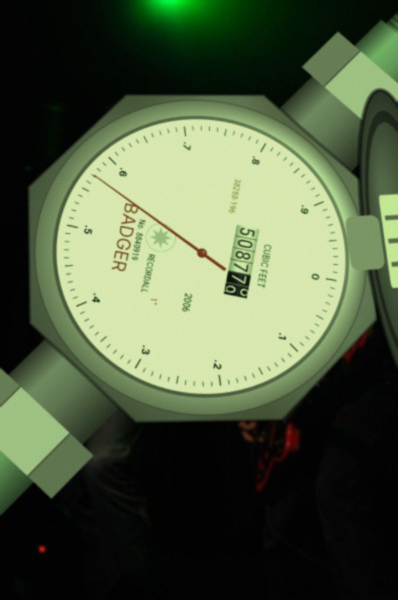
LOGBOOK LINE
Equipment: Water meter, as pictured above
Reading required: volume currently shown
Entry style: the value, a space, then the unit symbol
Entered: 508778.57 ft³
